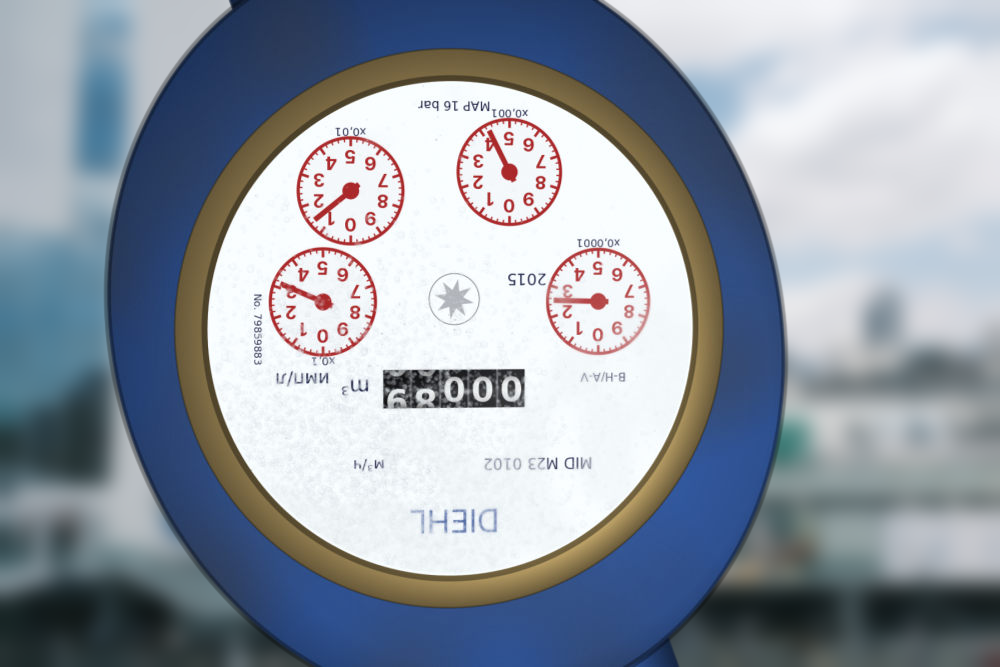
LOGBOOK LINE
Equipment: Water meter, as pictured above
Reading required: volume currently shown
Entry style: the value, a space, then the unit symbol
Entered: 89.3142 m³
